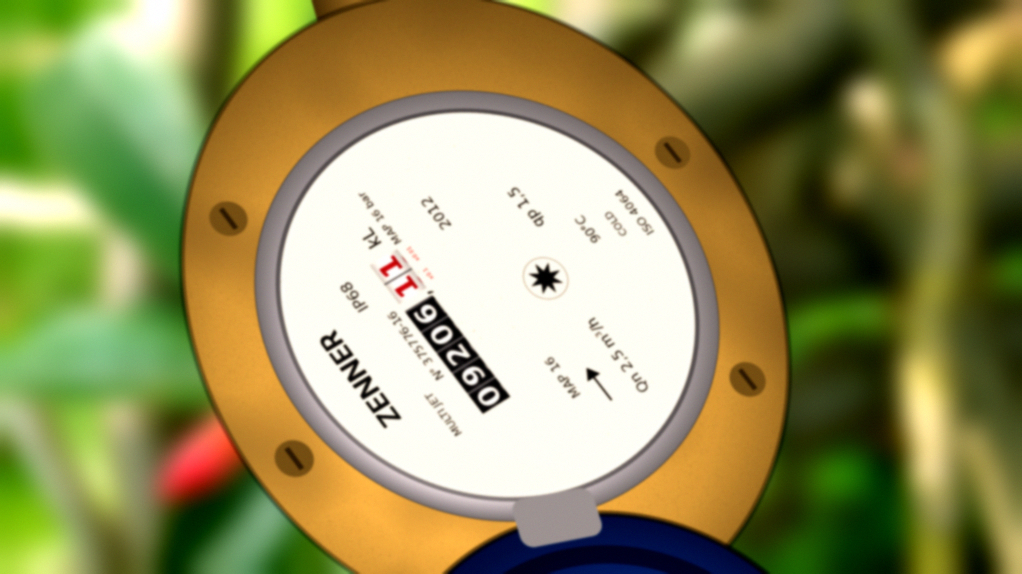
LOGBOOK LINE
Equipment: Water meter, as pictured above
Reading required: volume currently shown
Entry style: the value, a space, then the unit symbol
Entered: 9206.11 kL
